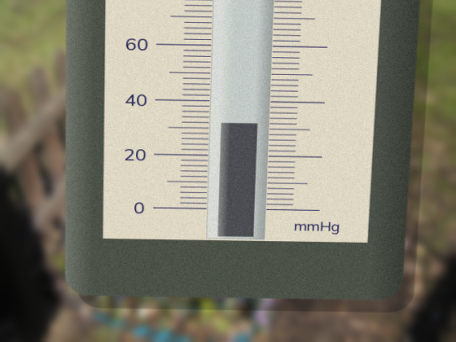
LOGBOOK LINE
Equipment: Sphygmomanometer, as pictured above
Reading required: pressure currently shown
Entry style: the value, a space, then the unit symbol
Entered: 32 mmHg
